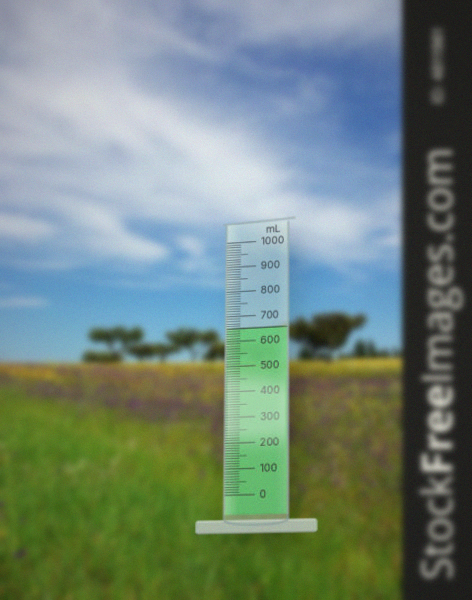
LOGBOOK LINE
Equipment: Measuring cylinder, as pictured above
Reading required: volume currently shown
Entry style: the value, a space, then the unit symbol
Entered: 650 mL
